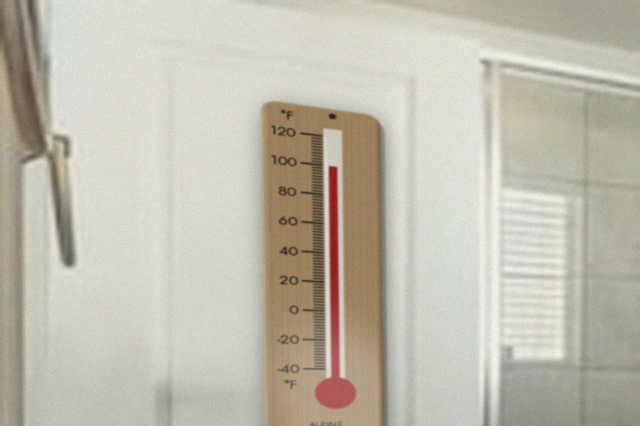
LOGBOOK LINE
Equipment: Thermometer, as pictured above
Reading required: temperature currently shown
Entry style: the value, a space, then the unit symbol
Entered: 100 °F
